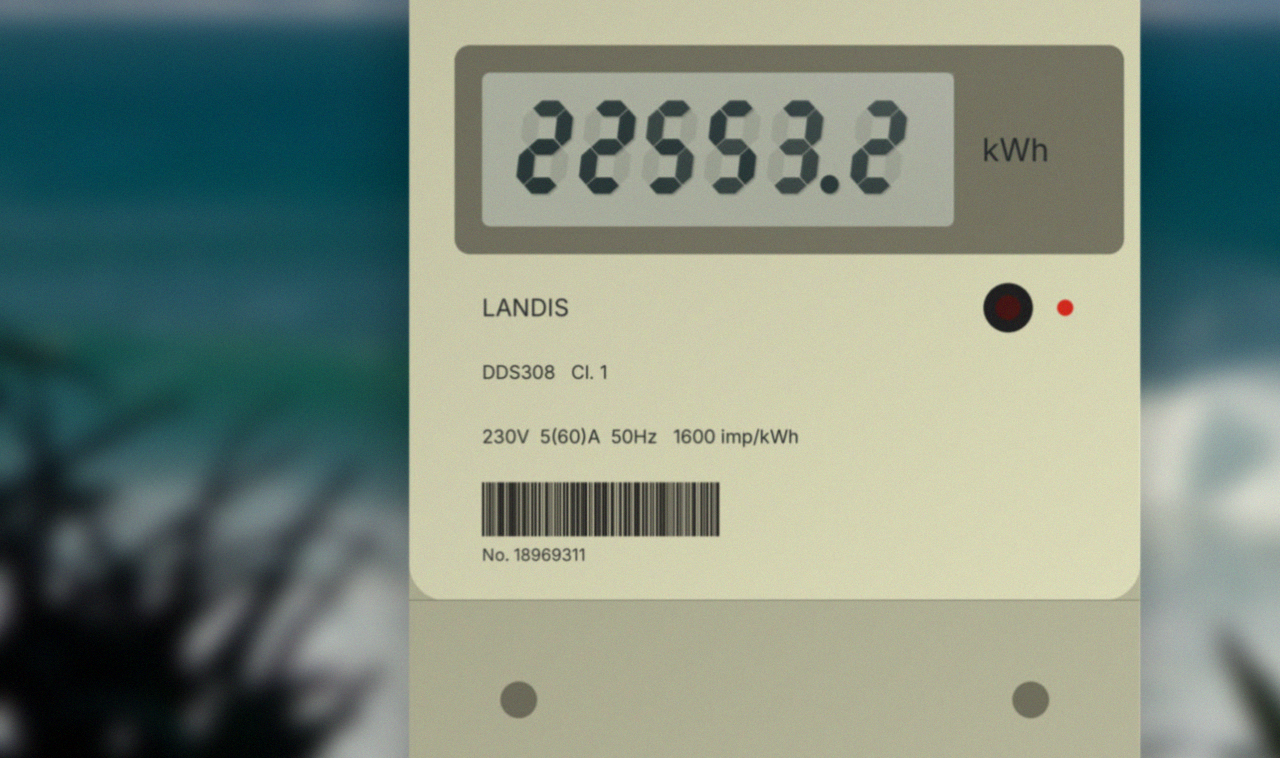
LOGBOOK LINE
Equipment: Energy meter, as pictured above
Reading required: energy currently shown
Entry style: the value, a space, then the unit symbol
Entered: 22553.2 kWh
